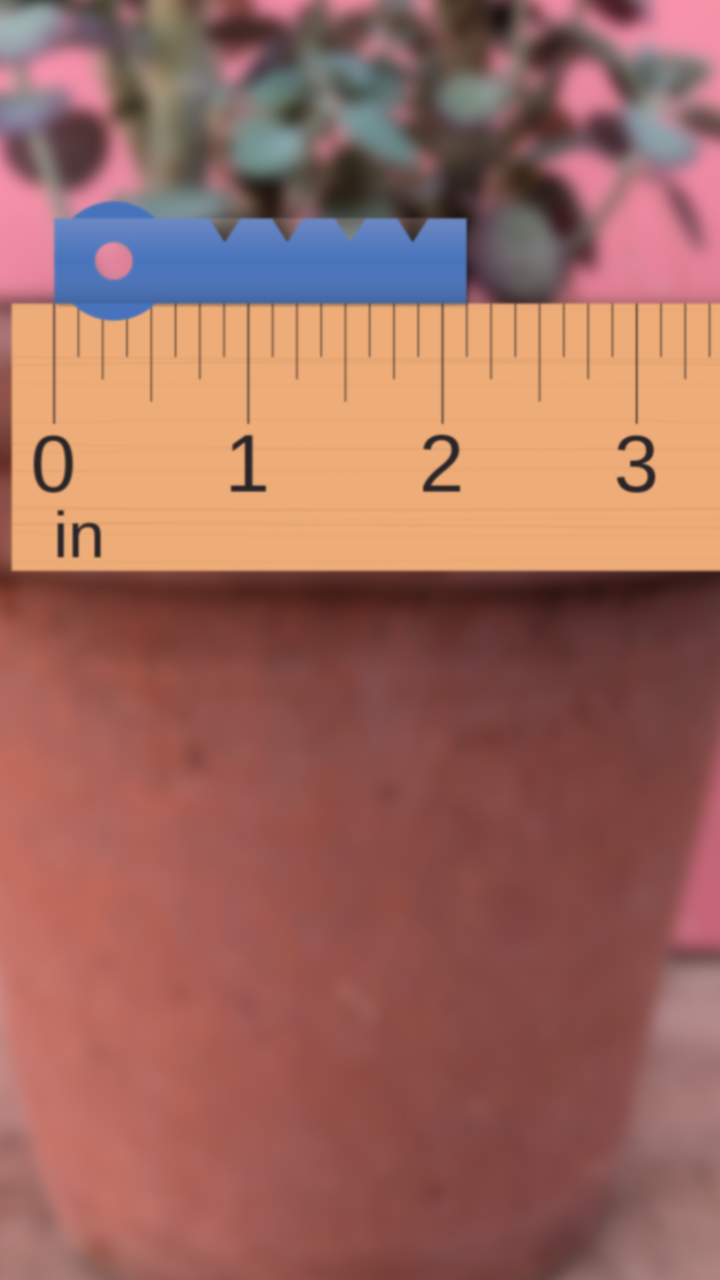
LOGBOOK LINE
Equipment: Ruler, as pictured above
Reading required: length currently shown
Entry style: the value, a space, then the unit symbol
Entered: 2.125 in
